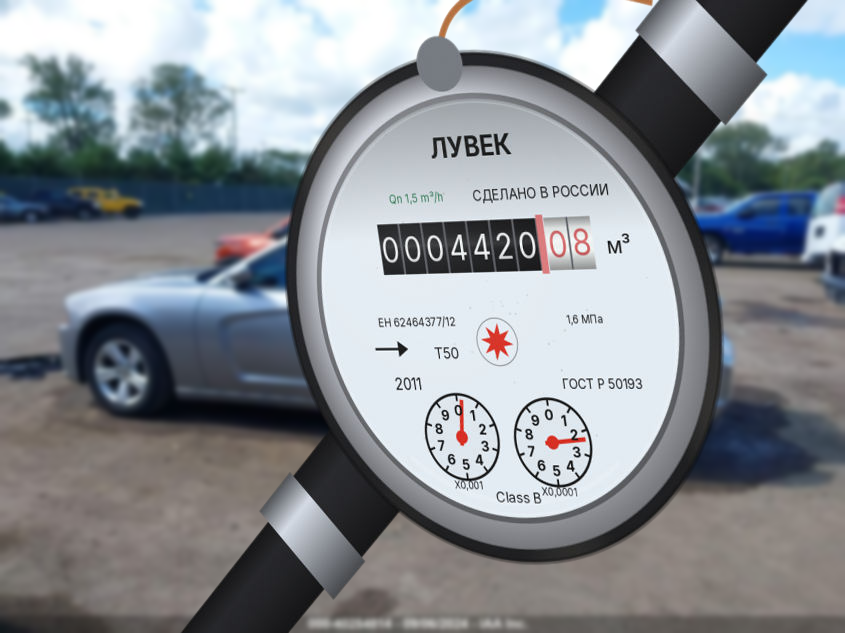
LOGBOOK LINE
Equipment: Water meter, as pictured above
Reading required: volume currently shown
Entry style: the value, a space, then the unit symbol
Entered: 4420.0802 m³
